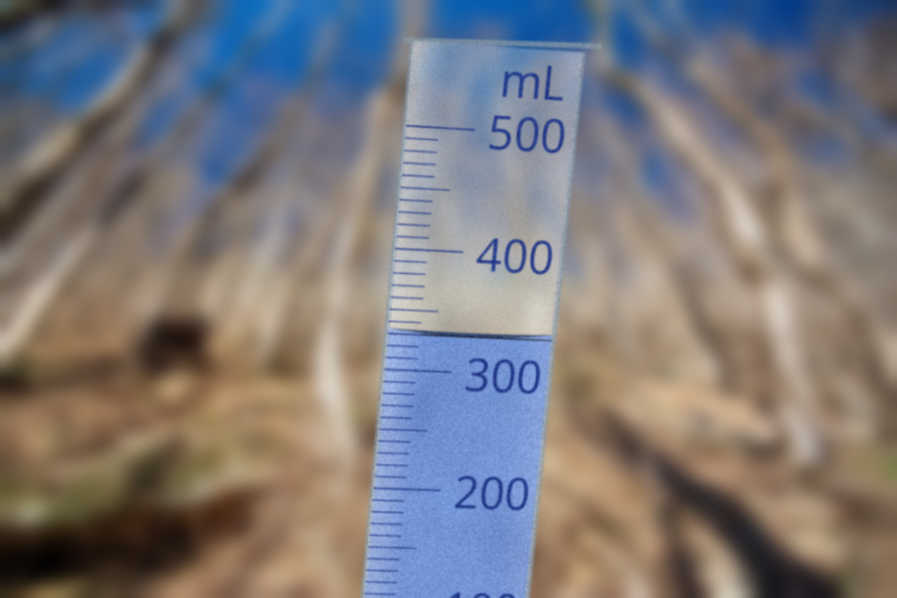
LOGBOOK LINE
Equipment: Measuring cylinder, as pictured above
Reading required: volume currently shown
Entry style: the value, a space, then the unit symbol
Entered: 330 mL
